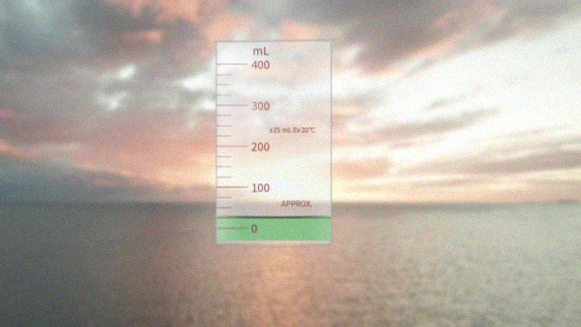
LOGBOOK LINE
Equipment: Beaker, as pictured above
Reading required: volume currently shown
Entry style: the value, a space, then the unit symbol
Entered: 25 mL
